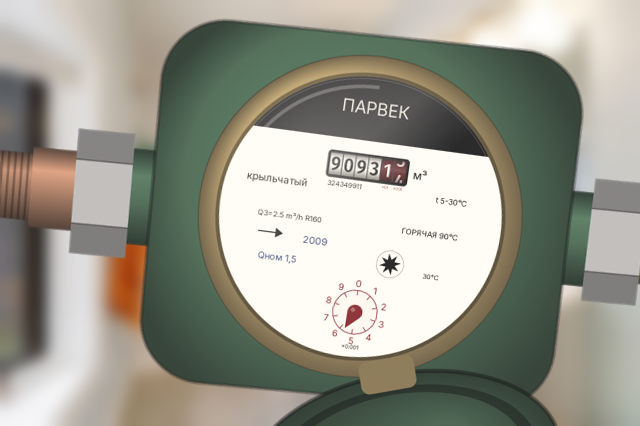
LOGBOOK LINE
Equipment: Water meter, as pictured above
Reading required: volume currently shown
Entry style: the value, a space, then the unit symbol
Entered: 9093.135 m³
